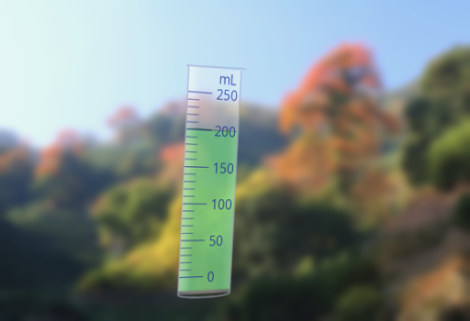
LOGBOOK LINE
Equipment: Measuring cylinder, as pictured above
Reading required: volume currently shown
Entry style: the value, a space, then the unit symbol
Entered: 200 mL
